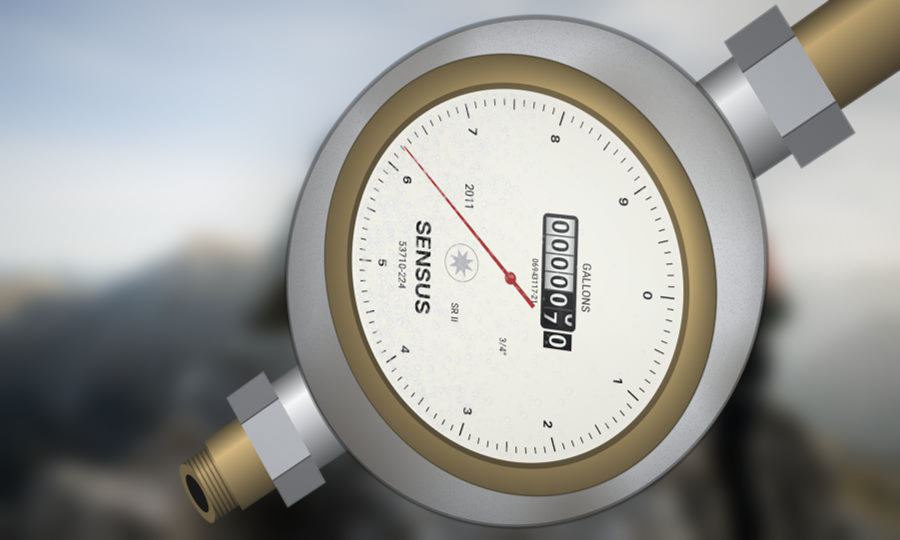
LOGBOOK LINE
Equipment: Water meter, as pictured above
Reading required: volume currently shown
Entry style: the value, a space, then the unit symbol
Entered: 66.2 gal
